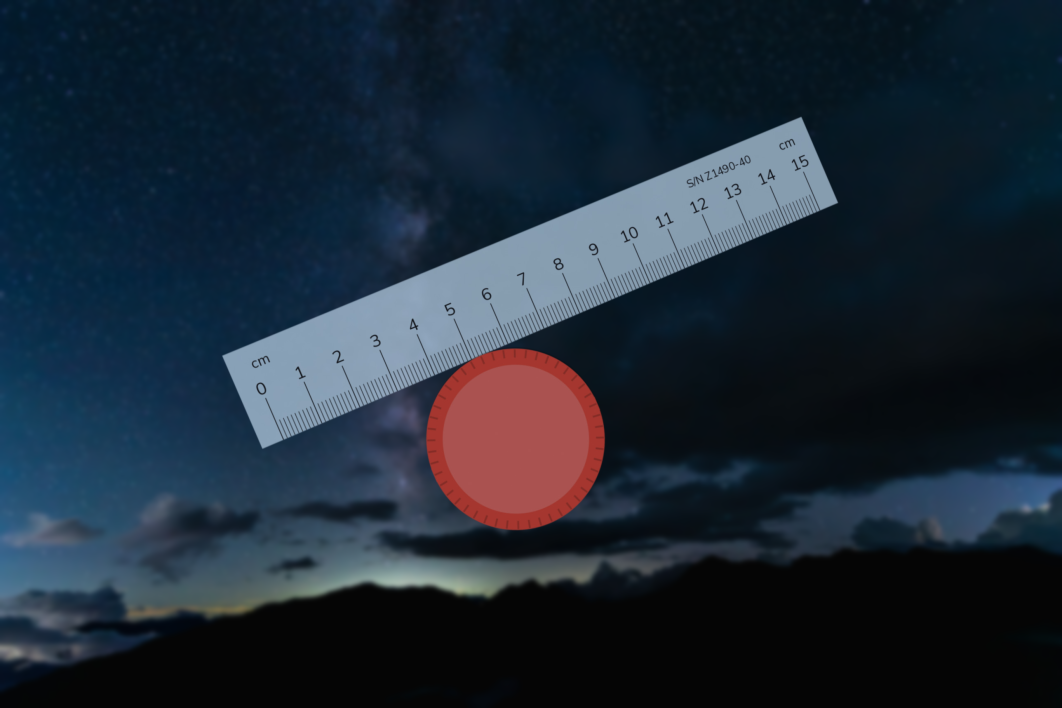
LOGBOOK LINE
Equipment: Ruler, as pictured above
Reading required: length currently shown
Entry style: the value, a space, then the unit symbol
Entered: 4.5 cm
